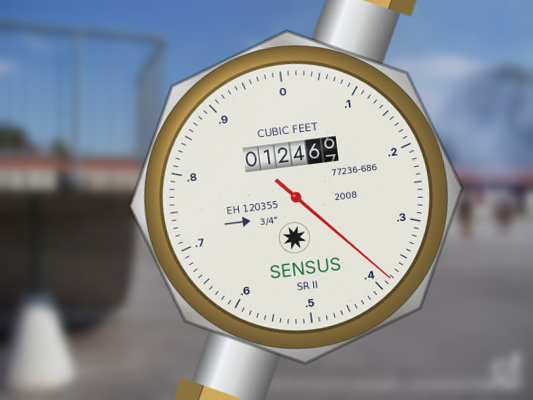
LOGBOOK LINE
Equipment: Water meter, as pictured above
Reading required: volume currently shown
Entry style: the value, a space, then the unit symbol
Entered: 12466.38 ft³
